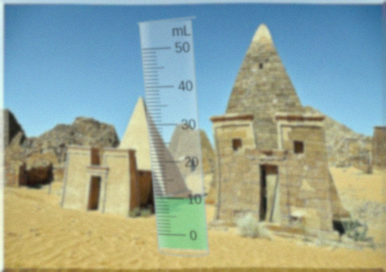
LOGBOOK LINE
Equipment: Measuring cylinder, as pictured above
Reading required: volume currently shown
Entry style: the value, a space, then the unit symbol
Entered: 10 mL
